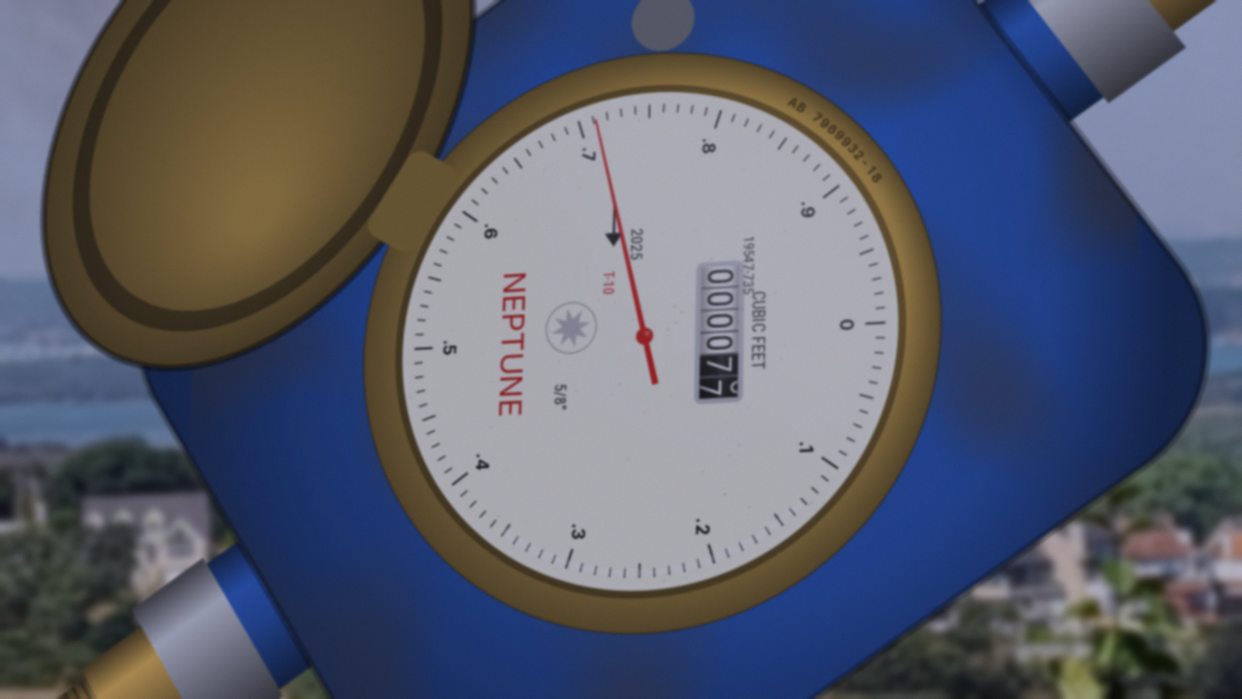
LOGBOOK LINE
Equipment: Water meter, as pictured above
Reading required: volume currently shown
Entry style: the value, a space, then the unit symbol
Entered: 76.71 ft³
